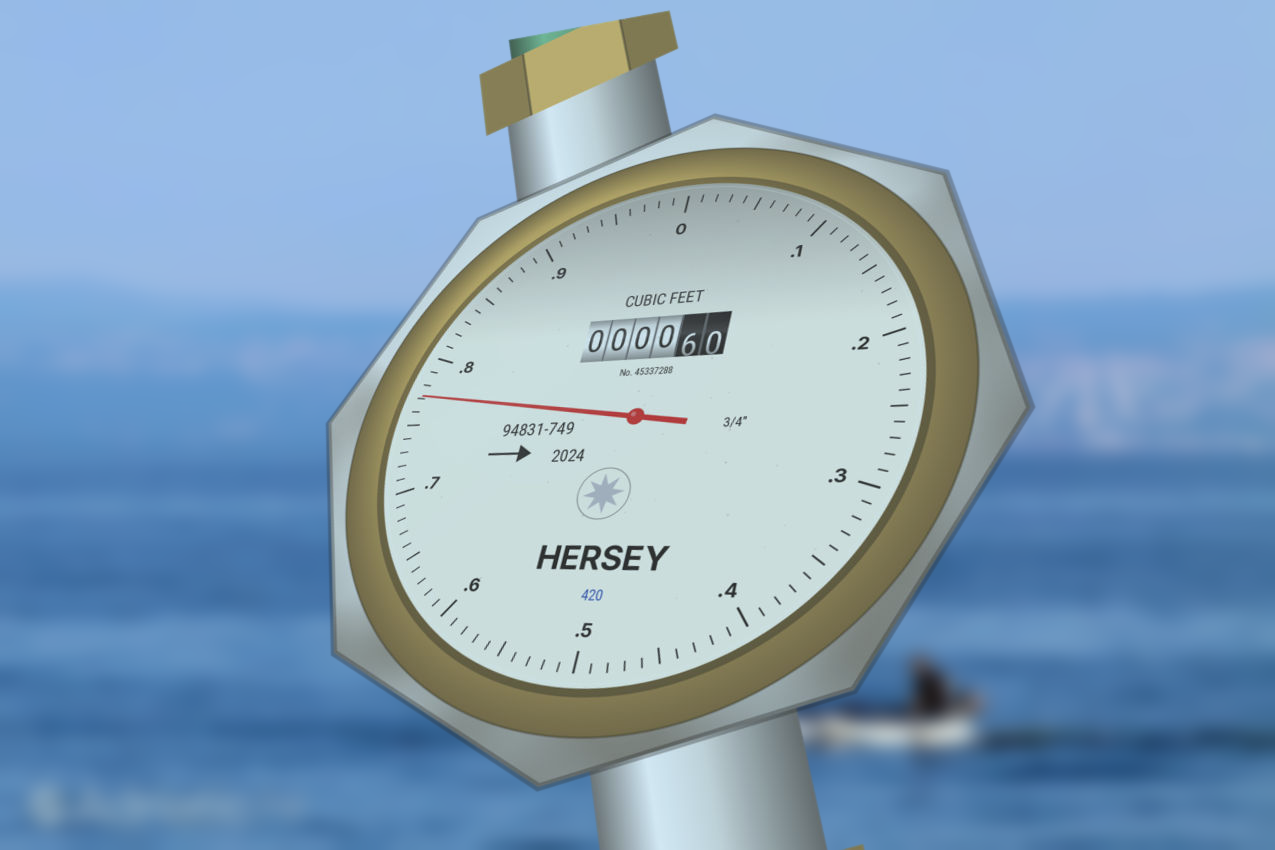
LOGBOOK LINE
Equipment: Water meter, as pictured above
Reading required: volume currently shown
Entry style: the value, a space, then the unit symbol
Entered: 59.77 ft³
